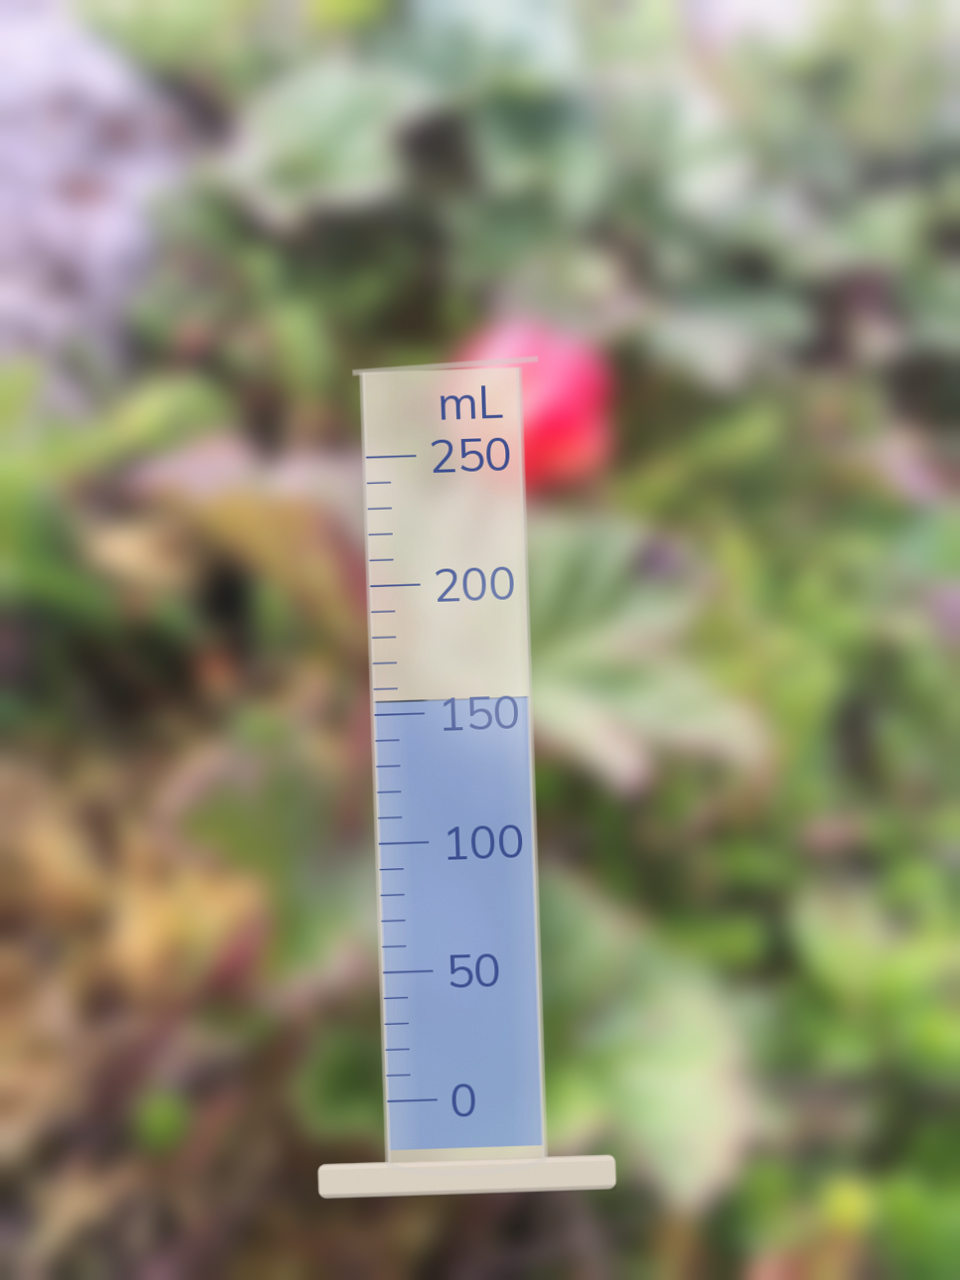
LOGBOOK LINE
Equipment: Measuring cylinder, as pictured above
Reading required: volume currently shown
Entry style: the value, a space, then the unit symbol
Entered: 155 mL
